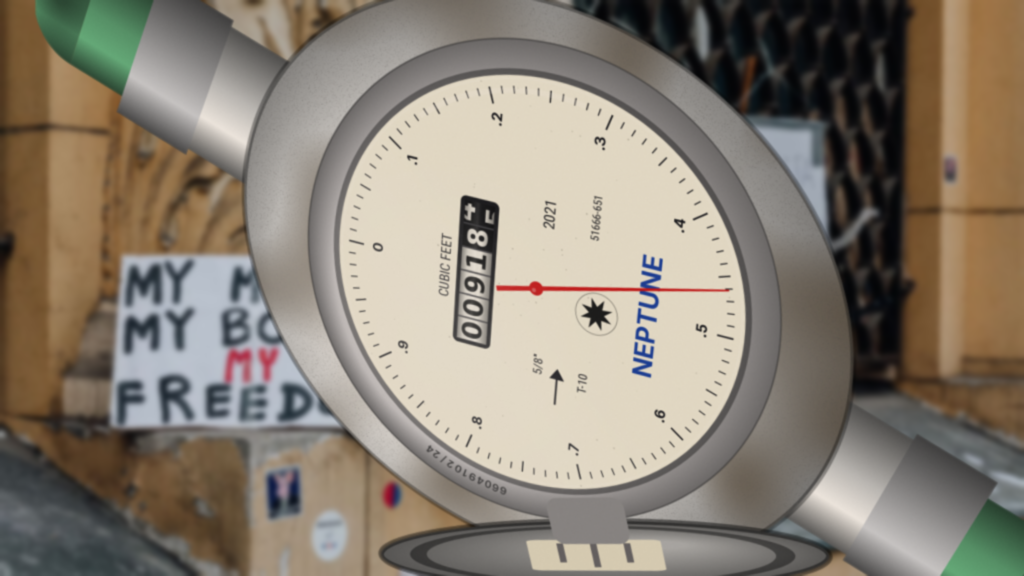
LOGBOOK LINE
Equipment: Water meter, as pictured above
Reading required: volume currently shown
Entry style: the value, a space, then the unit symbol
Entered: 9184.46 ft³
